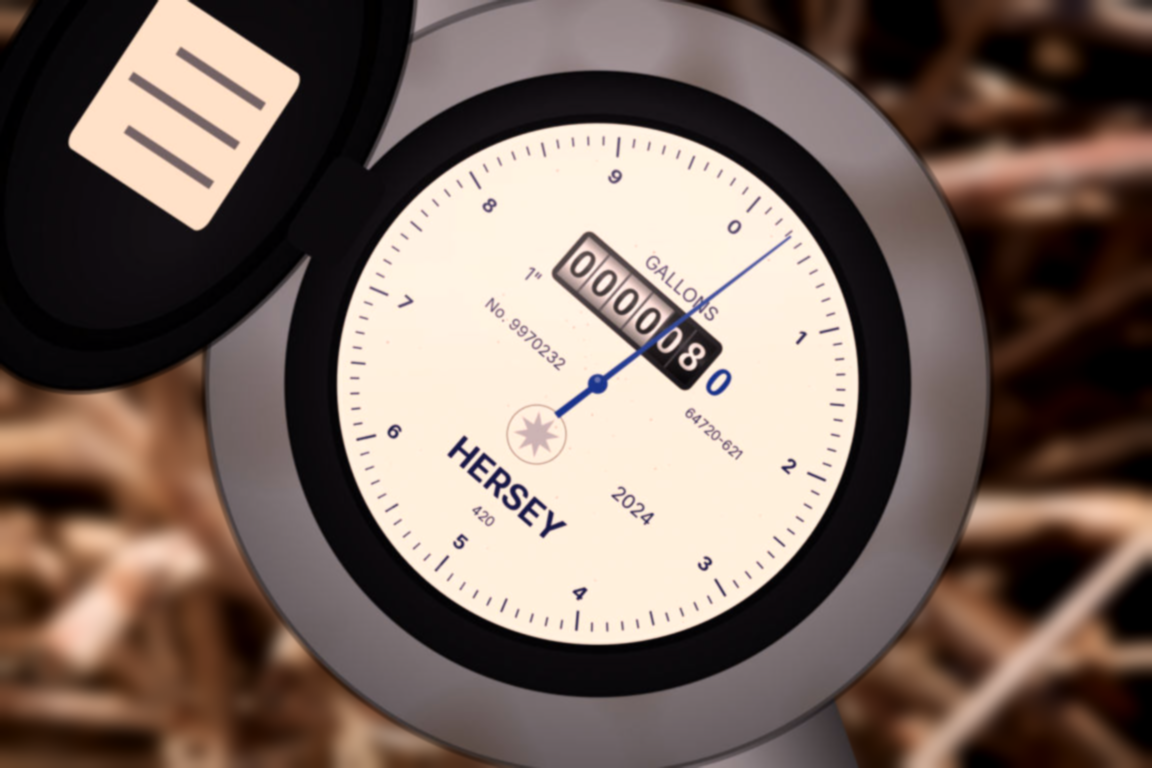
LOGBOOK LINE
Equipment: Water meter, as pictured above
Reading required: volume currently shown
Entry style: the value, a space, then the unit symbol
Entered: 80.3 gal
